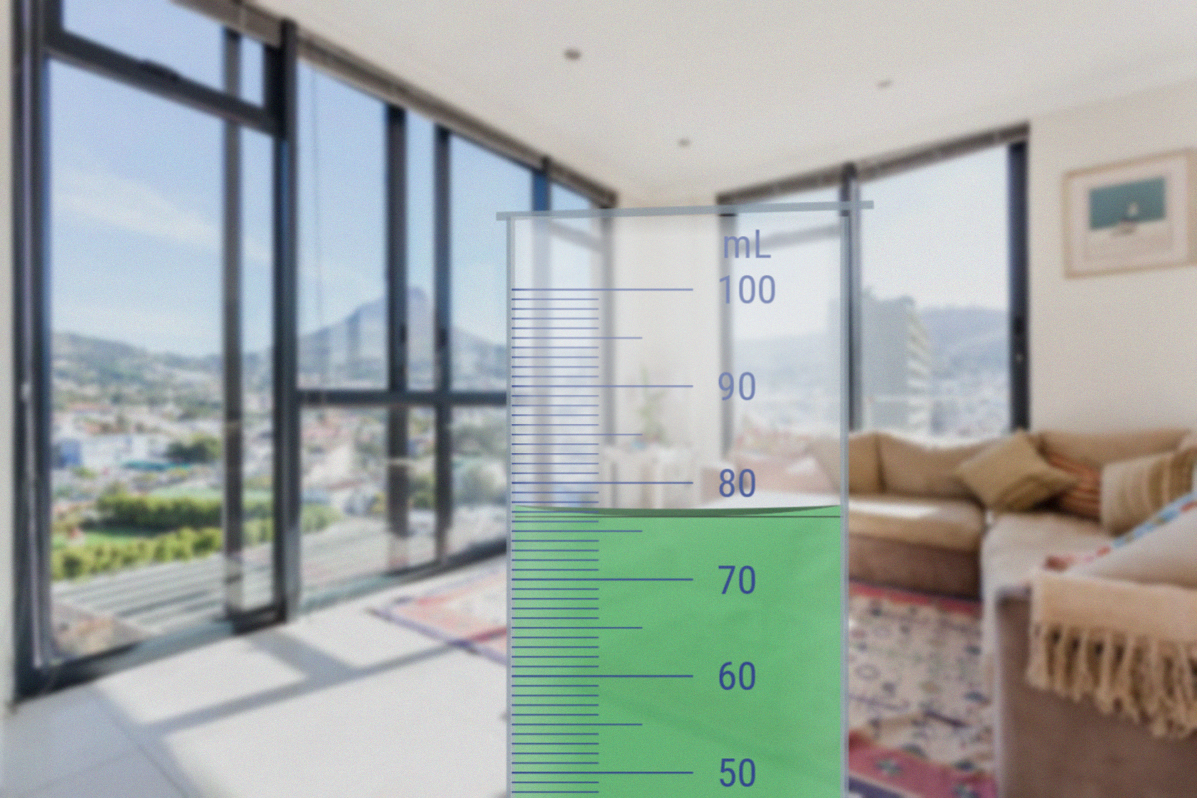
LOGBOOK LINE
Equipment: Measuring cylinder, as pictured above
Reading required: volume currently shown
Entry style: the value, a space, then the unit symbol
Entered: 76.5 mL
